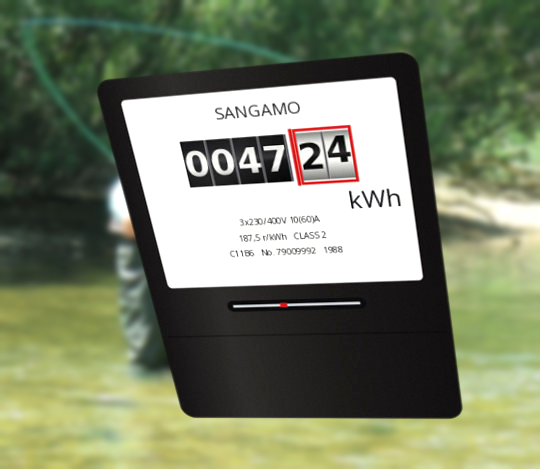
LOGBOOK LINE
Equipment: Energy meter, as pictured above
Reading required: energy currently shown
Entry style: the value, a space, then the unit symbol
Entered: 47.24 kWh
